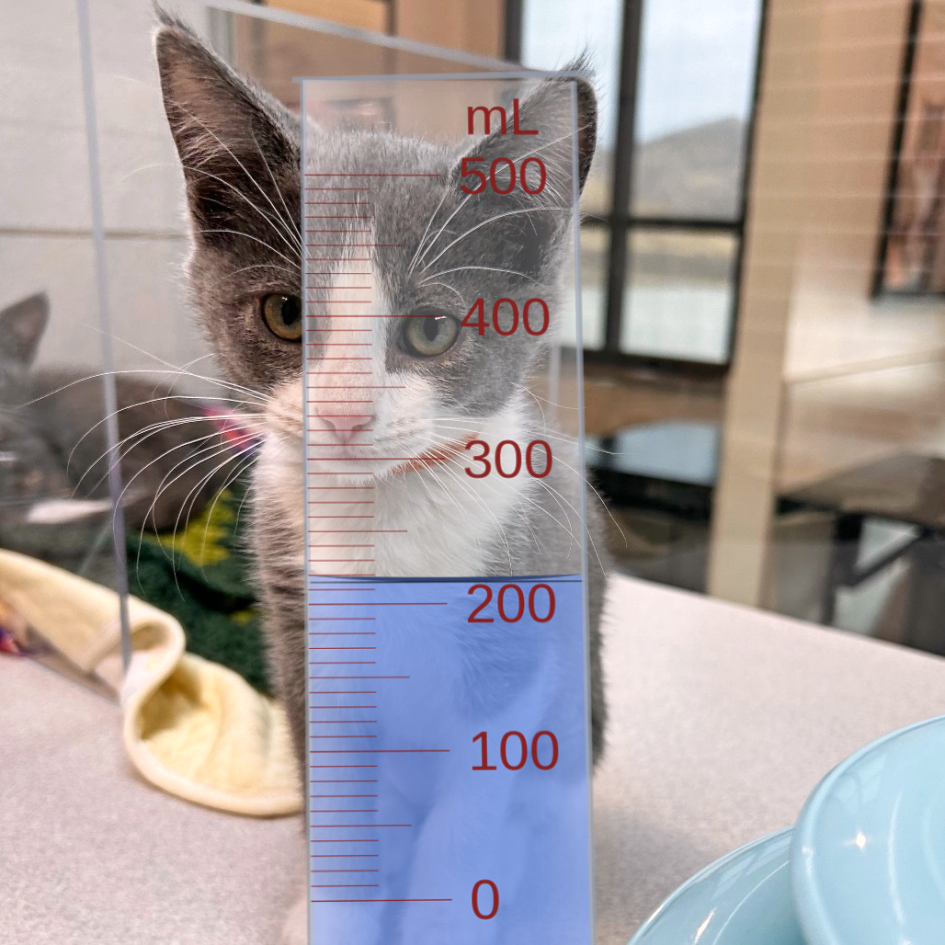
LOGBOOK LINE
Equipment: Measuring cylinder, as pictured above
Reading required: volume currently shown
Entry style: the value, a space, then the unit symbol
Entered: 215 mL
